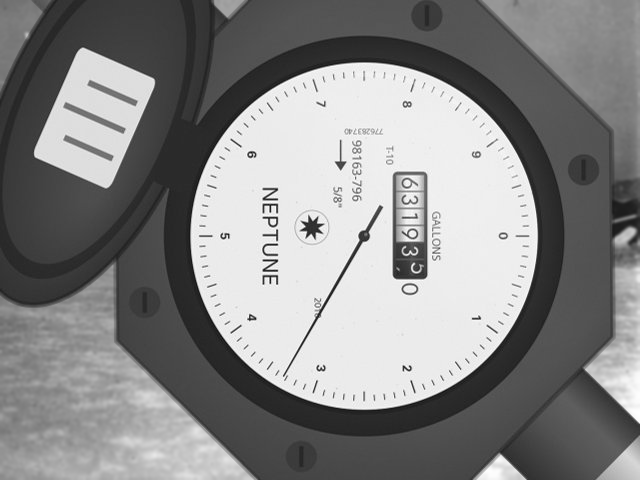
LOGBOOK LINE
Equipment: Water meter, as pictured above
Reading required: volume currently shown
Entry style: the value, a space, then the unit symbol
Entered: 6319353.3 gal
